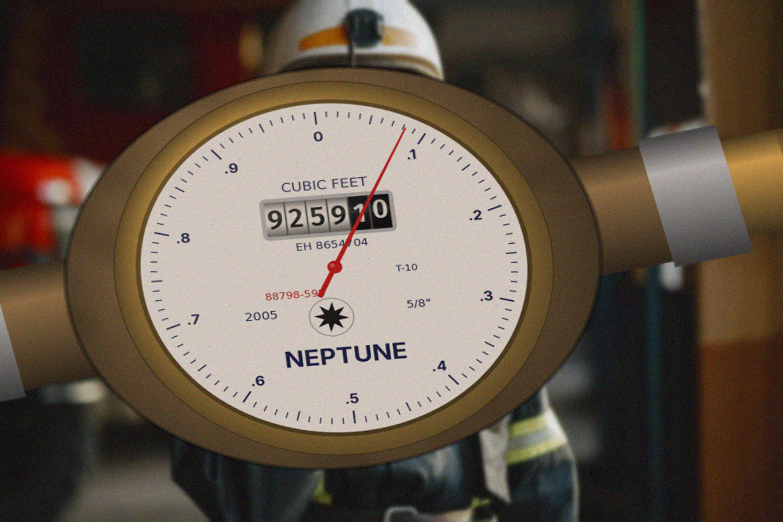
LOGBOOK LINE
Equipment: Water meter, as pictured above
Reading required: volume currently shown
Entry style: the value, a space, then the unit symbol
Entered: 925910.08 ft³
